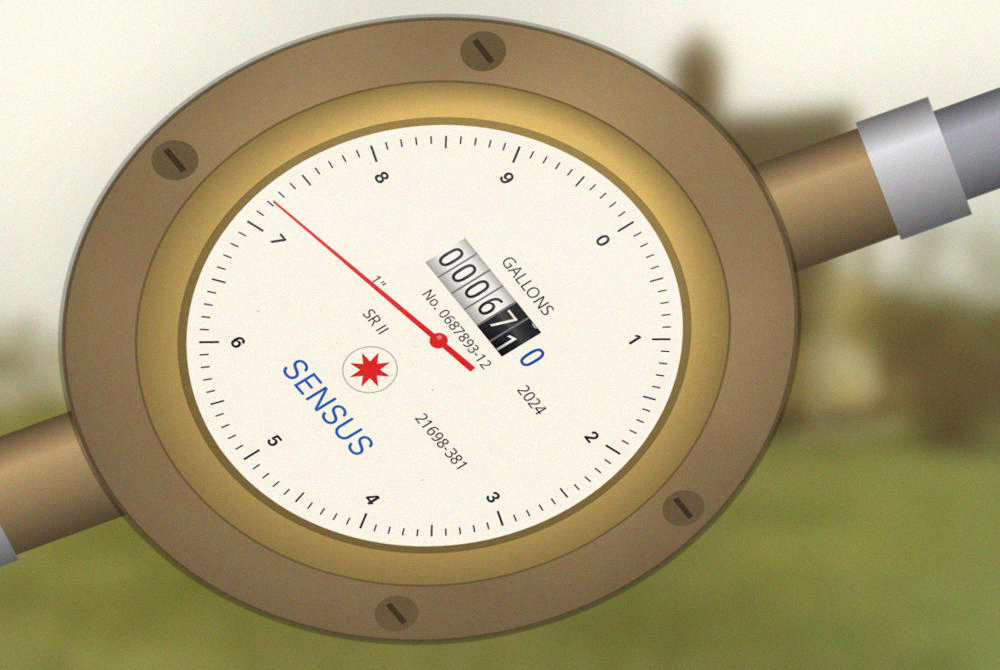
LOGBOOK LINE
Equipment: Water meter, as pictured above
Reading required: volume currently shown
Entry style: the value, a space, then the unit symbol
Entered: 6707.2 gal
